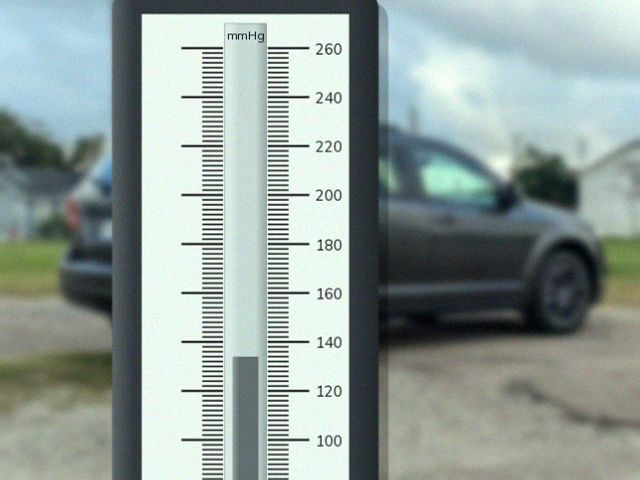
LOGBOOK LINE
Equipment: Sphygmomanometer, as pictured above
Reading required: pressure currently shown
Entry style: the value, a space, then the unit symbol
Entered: 134 mmHg
